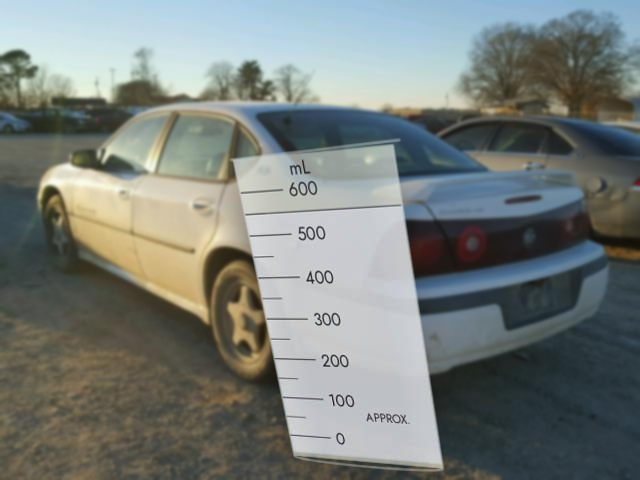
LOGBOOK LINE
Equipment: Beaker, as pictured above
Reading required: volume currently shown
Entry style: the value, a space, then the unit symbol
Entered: 550 mL
